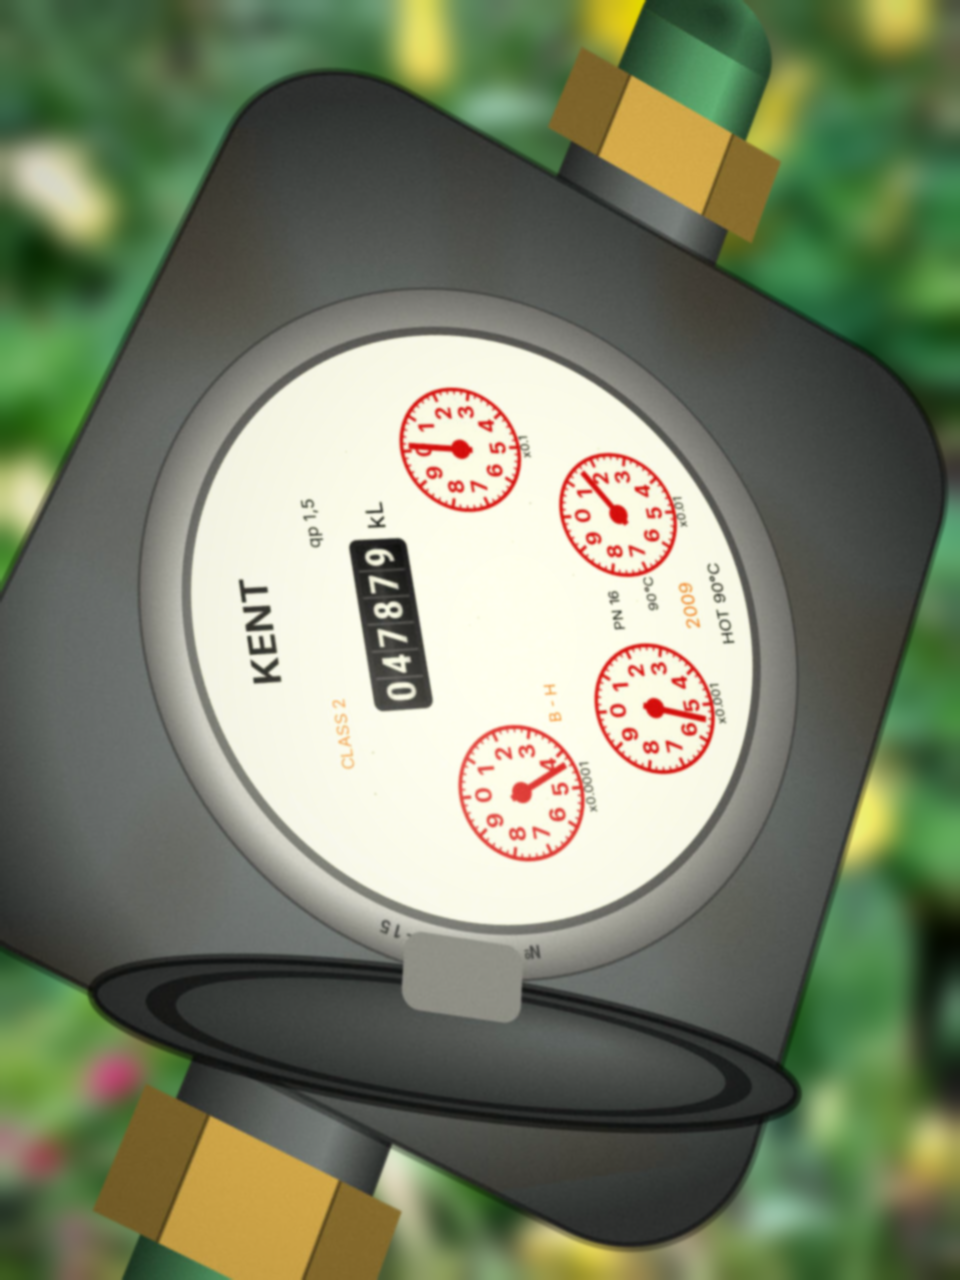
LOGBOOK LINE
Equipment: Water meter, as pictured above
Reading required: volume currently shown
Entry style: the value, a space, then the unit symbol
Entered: 47879.0154 kL
